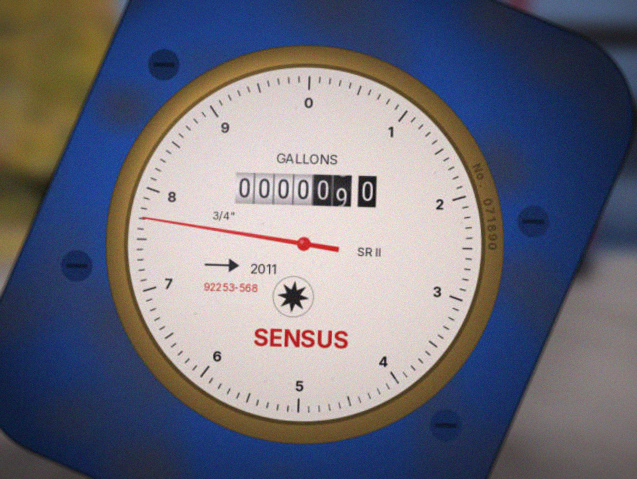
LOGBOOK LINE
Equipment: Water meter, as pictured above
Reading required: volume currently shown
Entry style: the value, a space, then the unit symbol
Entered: 87.7 gal
